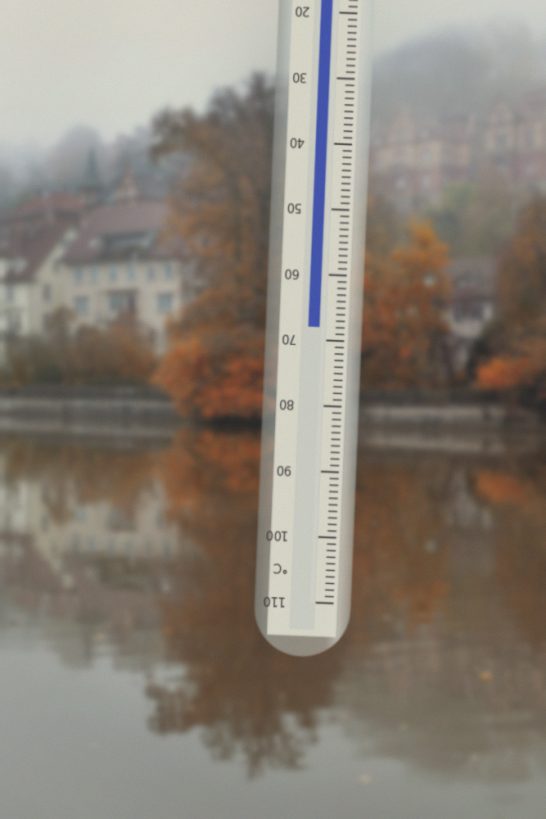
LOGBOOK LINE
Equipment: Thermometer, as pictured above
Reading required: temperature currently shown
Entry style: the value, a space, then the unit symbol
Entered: 68 °C
